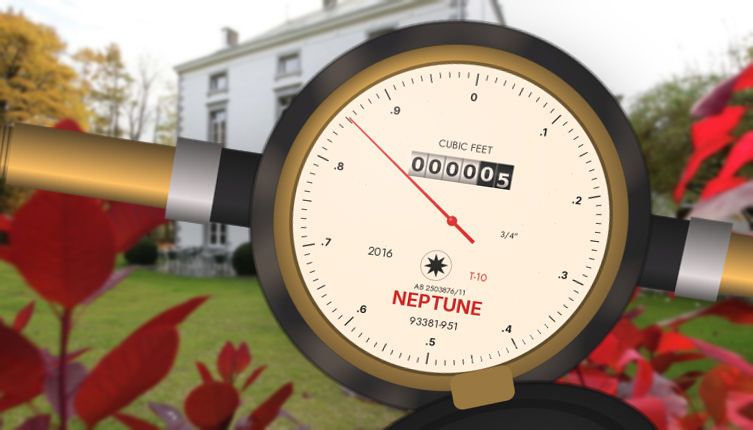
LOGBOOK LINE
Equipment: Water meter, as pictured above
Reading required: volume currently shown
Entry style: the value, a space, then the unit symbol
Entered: 4.85 ft³
